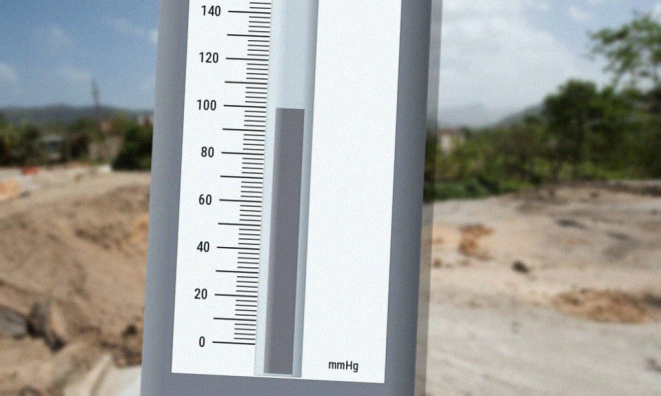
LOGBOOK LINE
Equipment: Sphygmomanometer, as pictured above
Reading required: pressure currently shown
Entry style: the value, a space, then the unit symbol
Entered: 100 mmHg
